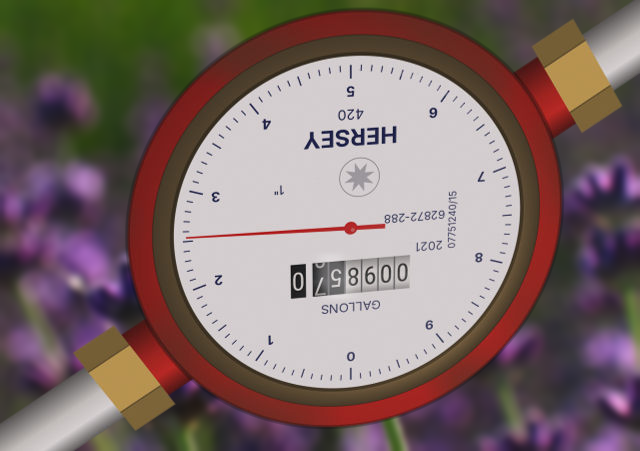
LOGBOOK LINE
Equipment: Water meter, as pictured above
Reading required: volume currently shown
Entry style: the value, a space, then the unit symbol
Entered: 98572.5 gal
